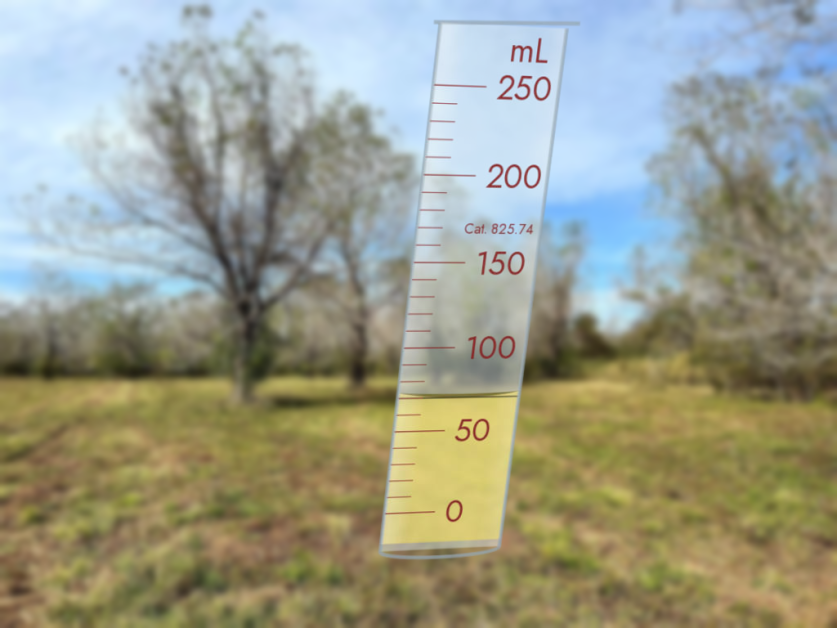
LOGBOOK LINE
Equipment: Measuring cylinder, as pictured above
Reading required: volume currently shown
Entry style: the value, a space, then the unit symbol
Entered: 70 mL
